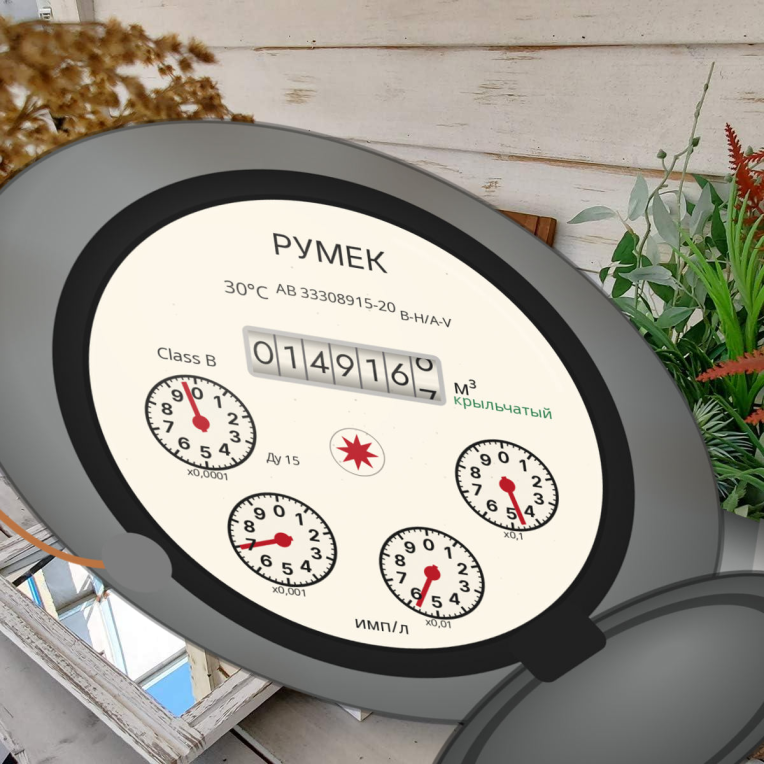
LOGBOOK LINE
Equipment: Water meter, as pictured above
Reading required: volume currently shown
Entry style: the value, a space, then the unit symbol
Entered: 149166.4569 m³
